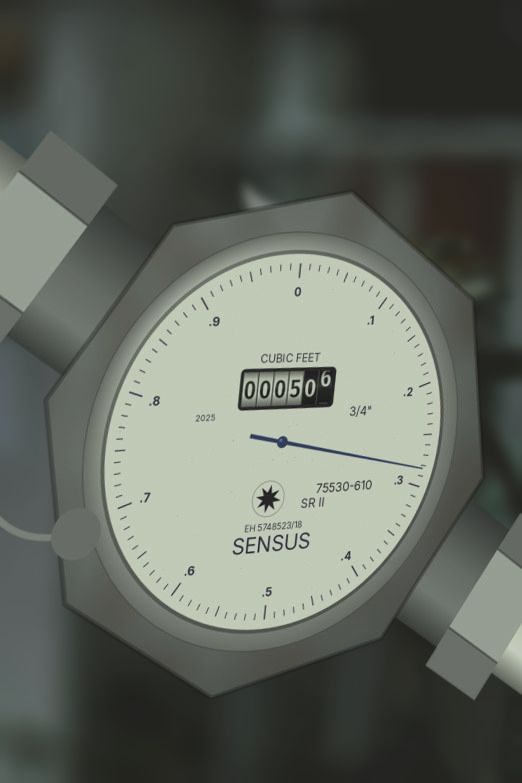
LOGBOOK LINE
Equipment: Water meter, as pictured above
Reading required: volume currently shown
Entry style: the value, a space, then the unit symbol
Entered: 506.28 ft³
